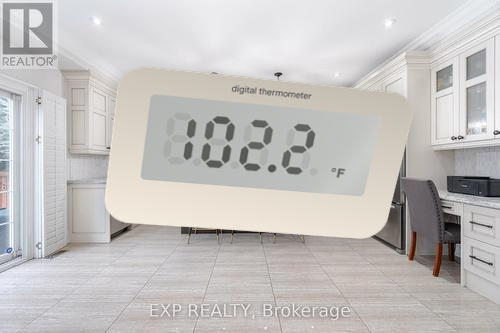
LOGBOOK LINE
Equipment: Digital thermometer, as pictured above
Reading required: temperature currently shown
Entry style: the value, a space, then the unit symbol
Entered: 102.2 °F
